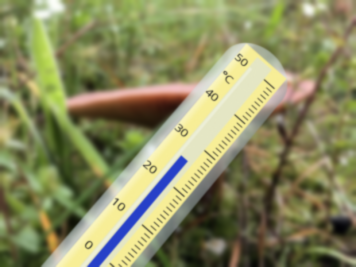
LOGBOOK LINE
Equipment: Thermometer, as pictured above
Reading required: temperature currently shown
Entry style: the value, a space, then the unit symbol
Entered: 26 °C
